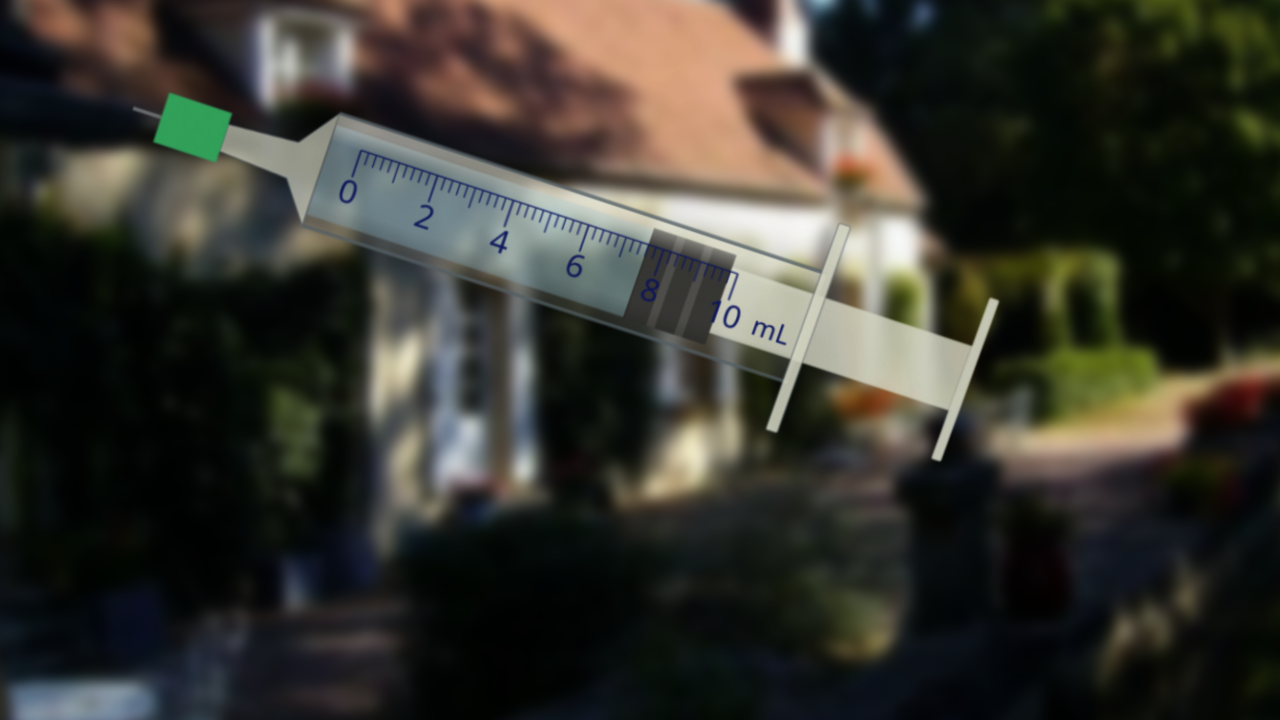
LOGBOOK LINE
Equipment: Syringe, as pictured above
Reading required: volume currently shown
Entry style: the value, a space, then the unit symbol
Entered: 7.6 mL
